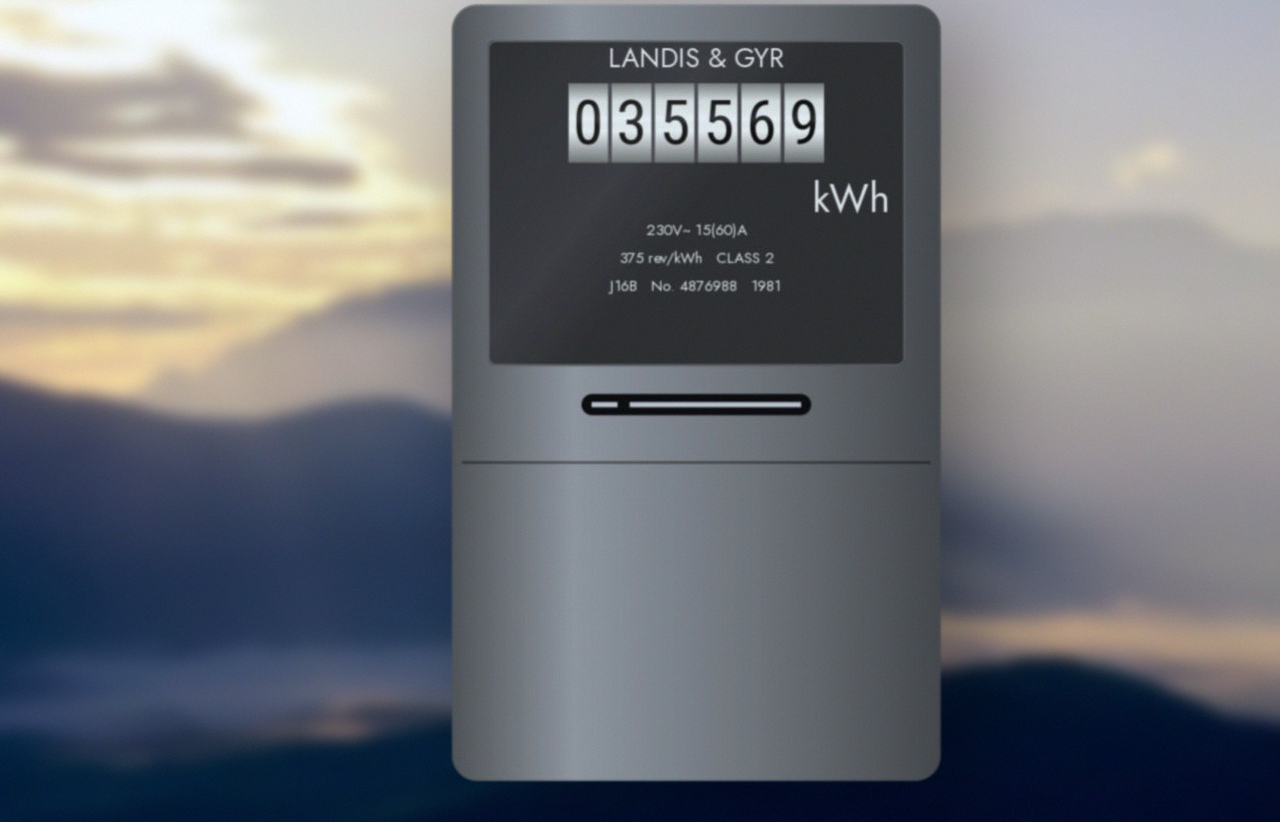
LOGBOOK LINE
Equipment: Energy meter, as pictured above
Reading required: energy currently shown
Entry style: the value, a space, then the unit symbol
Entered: 35569 kWh
